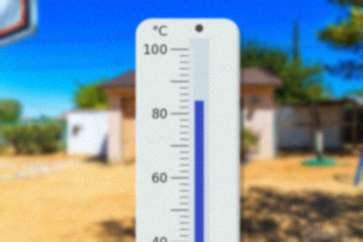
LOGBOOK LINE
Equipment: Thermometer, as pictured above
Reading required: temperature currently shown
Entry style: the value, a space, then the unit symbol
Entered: 84 °C
